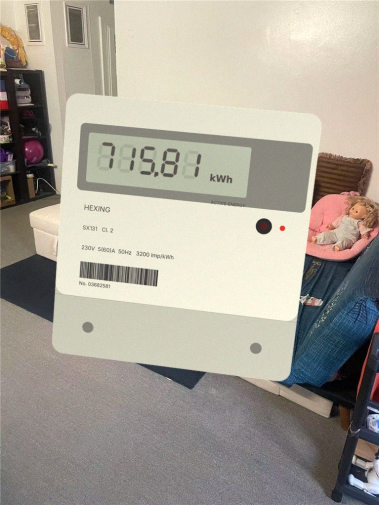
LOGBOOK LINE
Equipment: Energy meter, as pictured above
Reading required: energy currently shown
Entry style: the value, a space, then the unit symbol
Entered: 715.81 kWh
